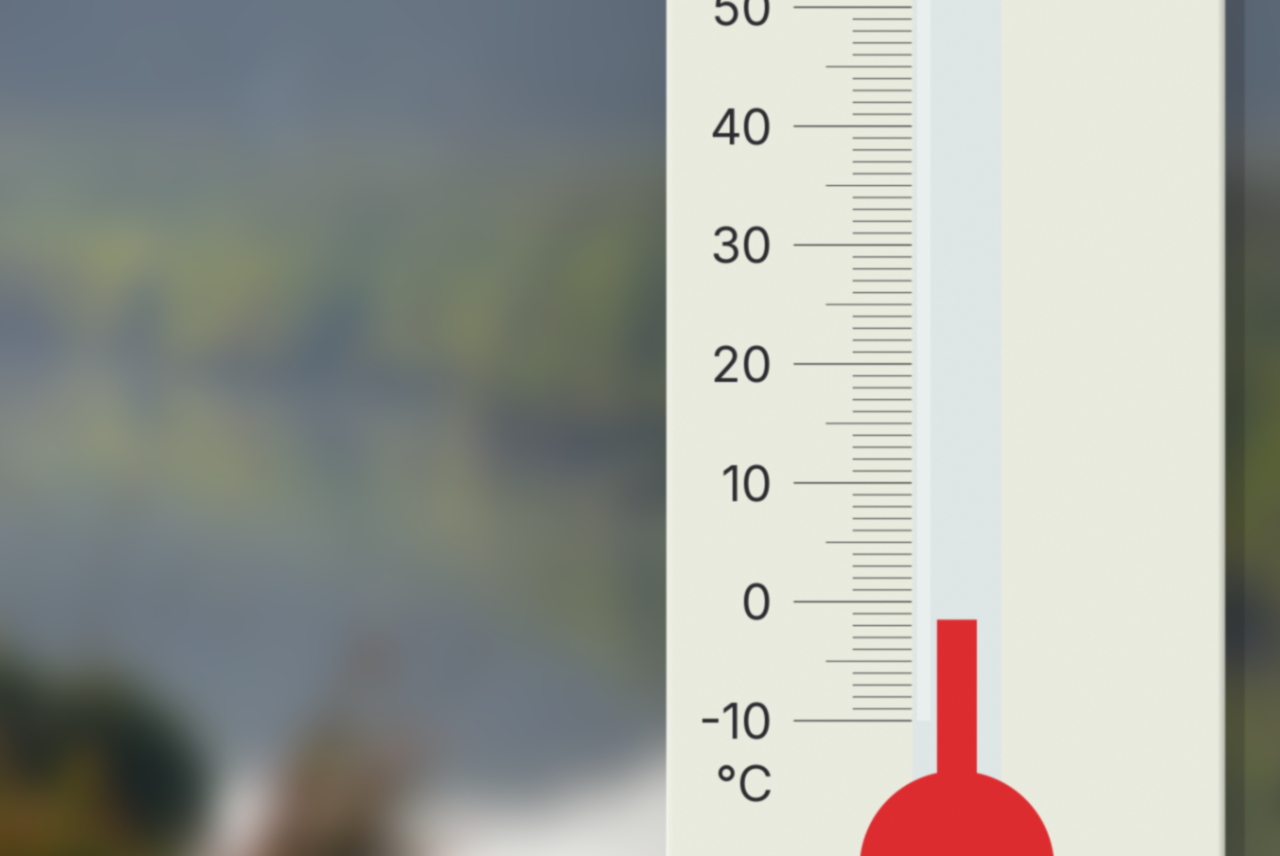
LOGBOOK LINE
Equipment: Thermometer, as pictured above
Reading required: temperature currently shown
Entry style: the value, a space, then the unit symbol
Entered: -1.5 °C
